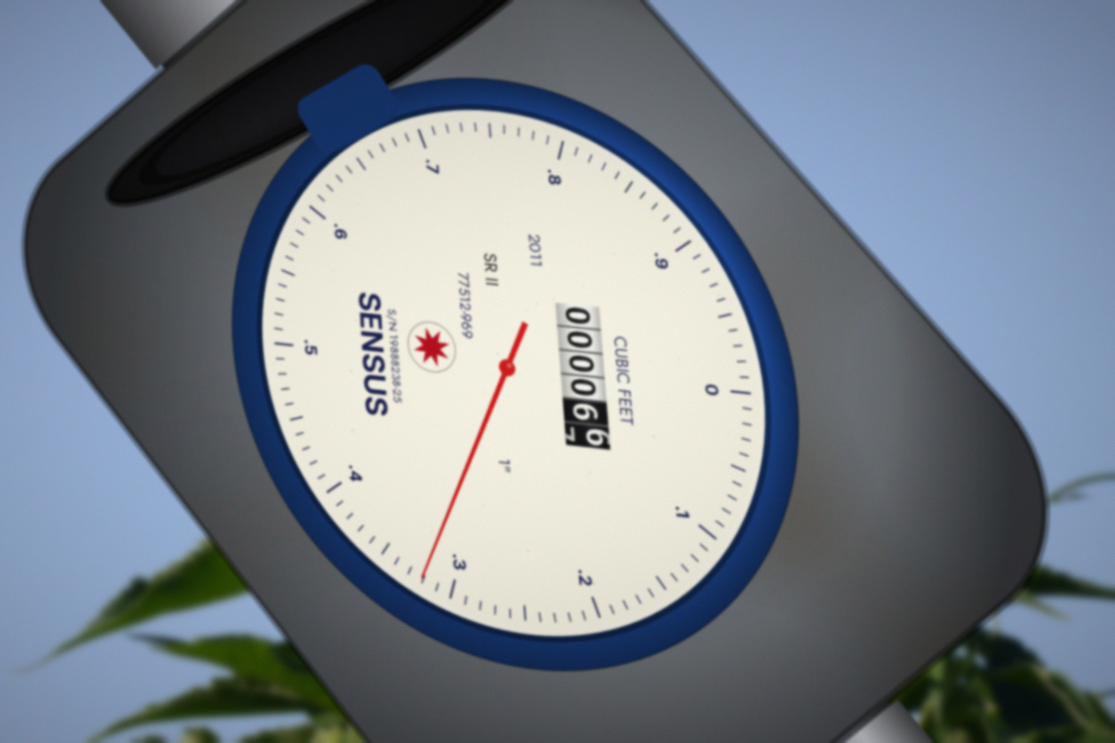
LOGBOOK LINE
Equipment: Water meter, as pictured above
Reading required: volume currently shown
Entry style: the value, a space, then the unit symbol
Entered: 66.32 ft³
